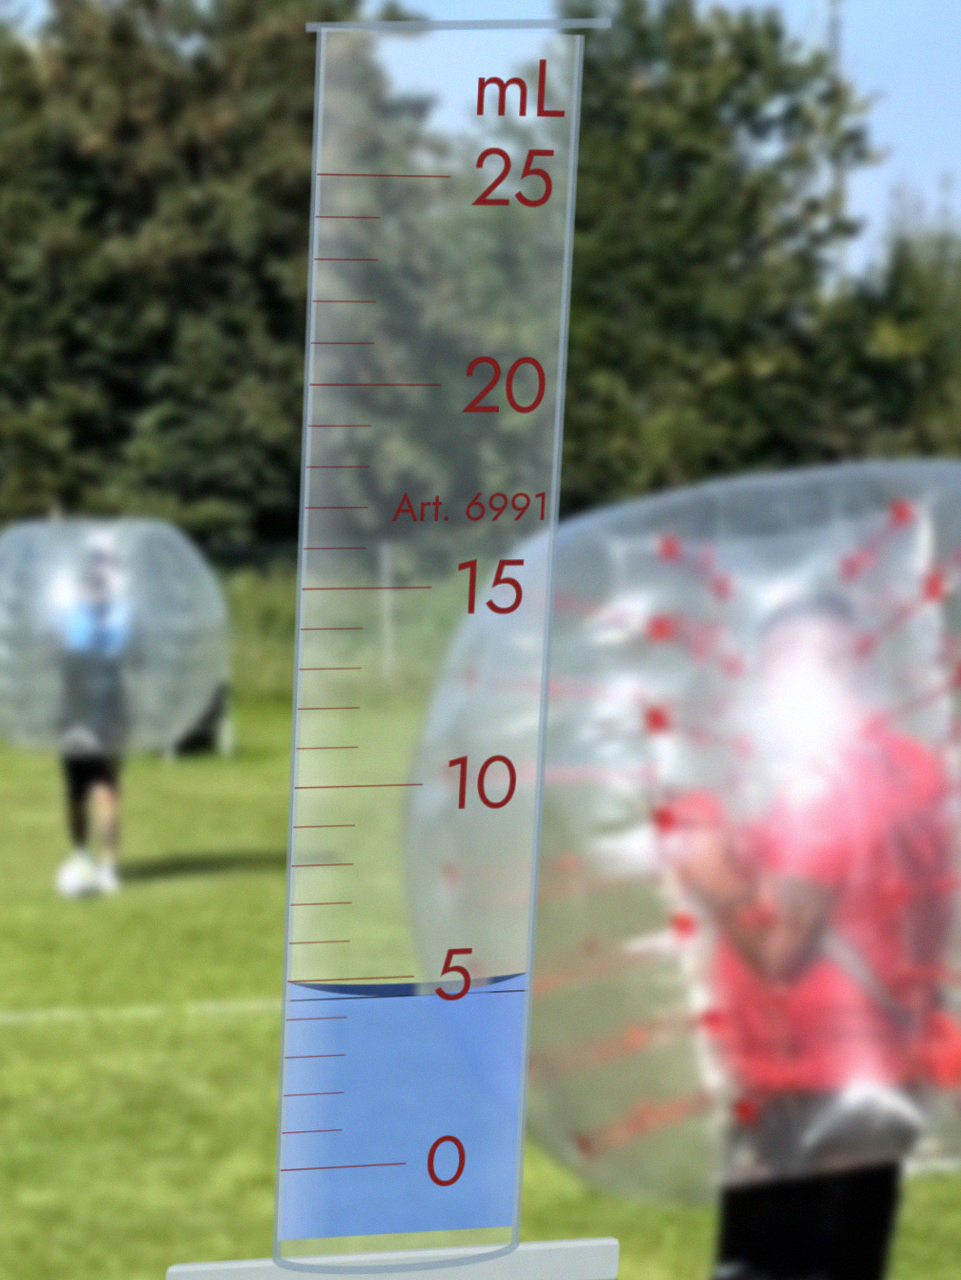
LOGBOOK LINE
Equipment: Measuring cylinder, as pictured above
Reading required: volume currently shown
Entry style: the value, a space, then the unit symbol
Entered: 4.5 mL
